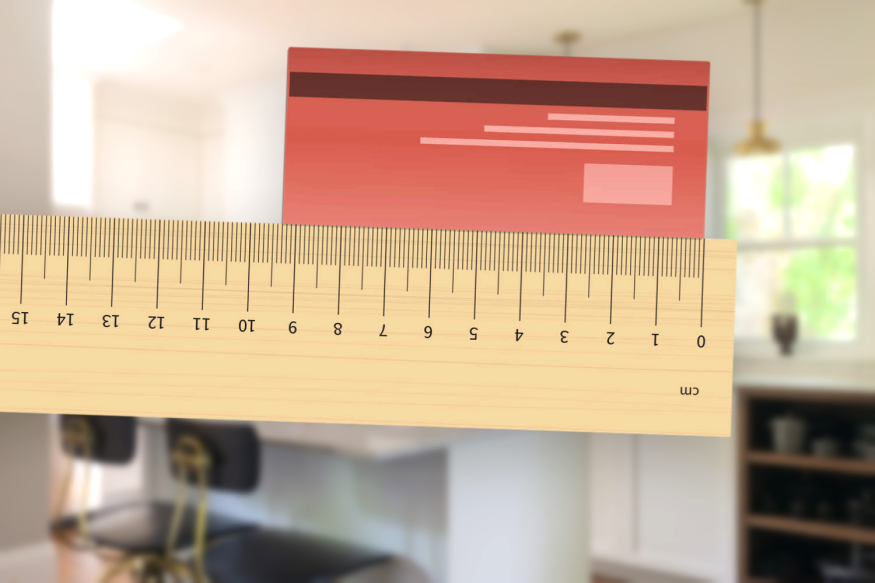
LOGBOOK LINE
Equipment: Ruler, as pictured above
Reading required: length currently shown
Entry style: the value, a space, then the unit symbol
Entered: 9.3 cm
